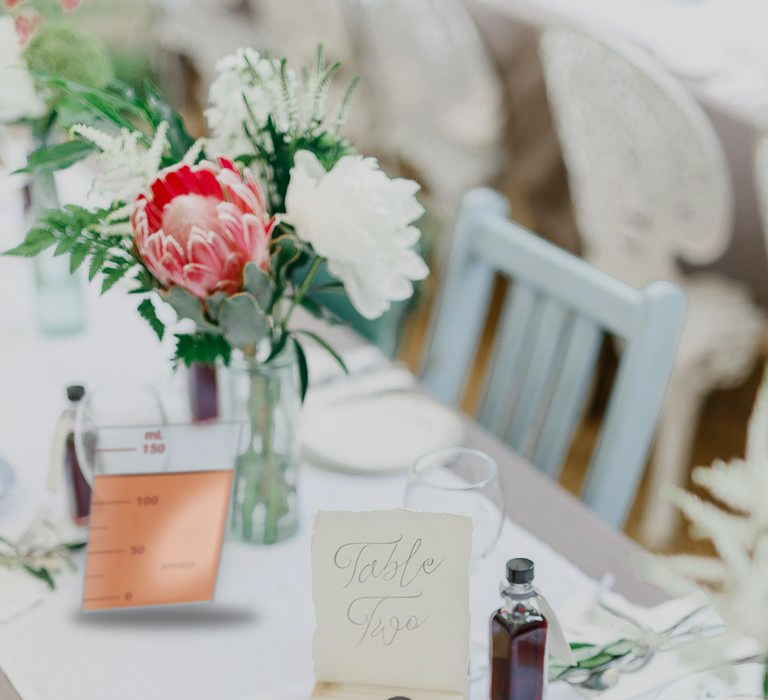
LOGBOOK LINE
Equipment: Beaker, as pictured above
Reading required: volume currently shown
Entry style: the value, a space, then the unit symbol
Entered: 125 mL
